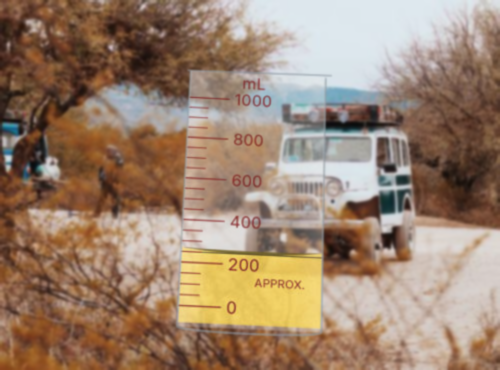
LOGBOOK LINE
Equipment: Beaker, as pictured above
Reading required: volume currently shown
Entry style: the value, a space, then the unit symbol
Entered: 250 mL
